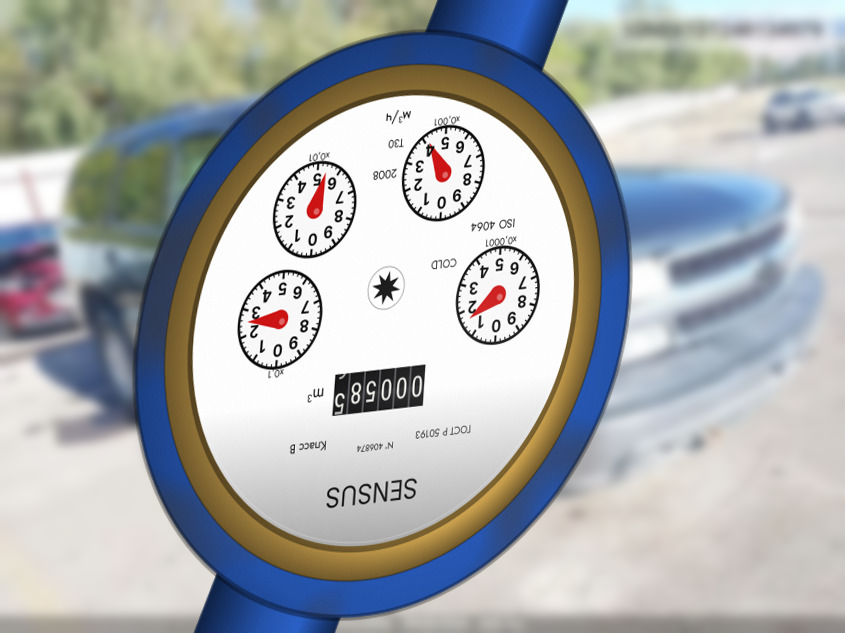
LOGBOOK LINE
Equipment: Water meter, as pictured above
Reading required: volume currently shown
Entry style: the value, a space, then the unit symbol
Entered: 585.2541 m³
